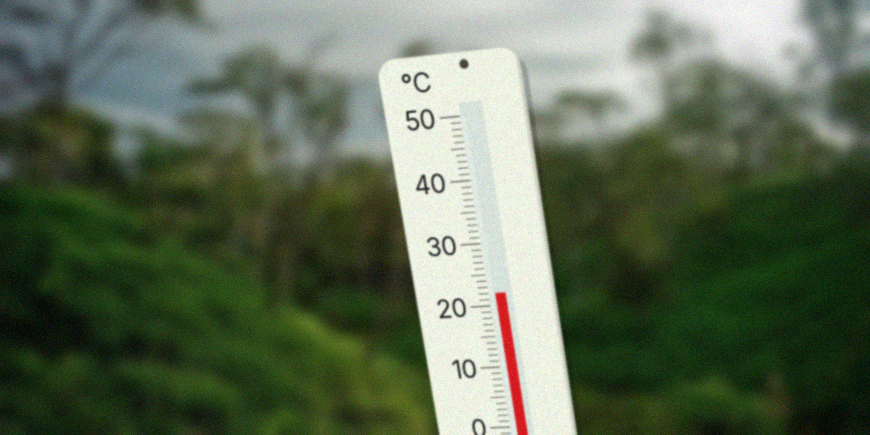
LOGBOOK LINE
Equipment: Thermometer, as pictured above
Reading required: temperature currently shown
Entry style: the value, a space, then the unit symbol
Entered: 22 °C
